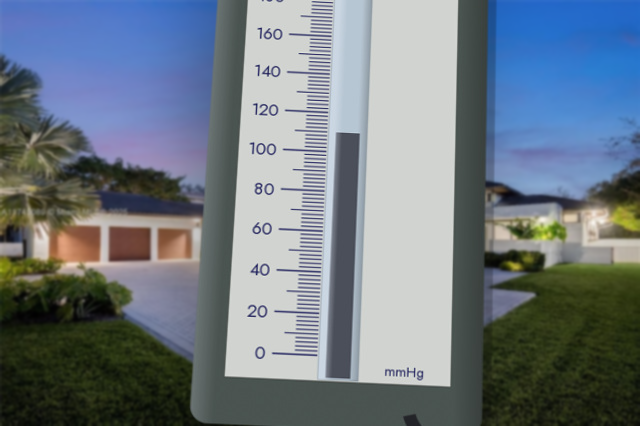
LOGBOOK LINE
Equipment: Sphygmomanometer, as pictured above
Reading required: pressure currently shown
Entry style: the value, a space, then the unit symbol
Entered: 110 mmHg
